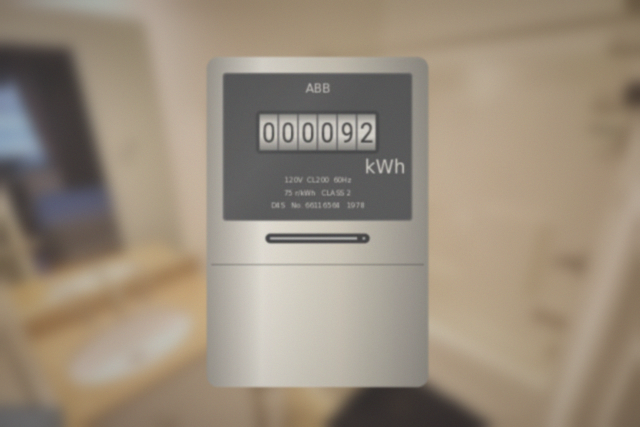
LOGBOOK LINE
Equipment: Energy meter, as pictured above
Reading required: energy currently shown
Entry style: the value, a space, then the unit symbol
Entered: 92 kWh
